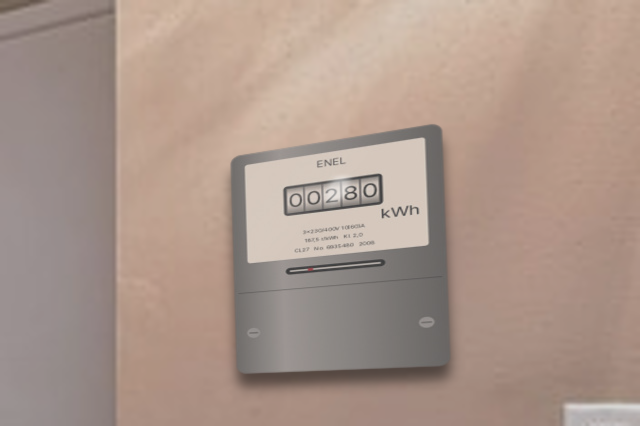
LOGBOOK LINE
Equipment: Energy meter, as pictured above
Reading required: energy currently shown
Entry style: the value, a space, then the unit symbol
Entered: 280 kWh
